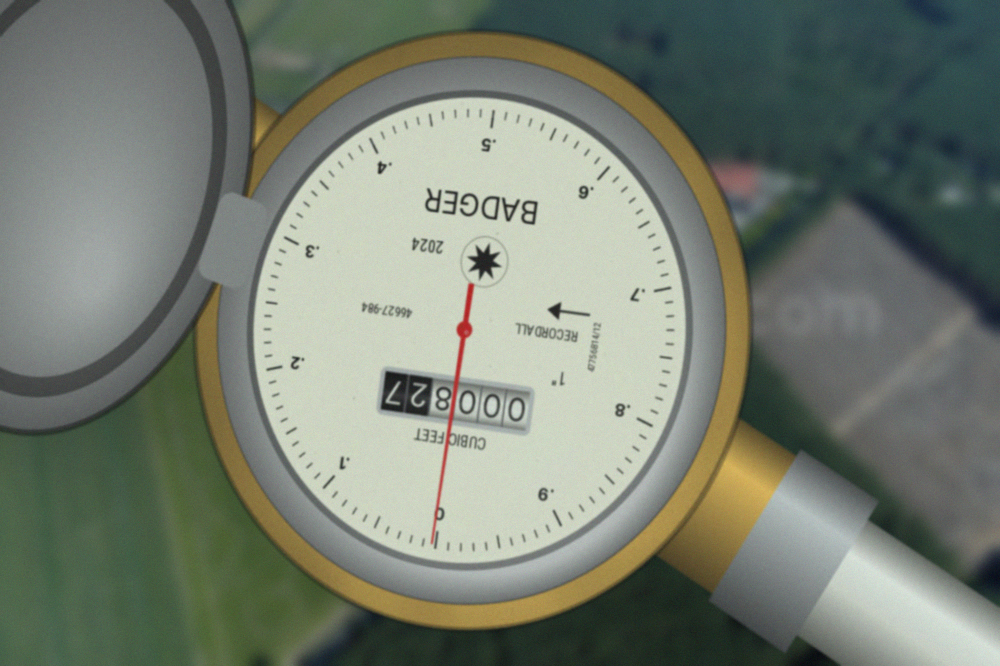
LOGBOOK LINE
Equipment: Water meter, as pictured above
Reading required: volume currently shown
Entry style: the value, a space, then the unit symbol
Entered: 827.00 ft³
